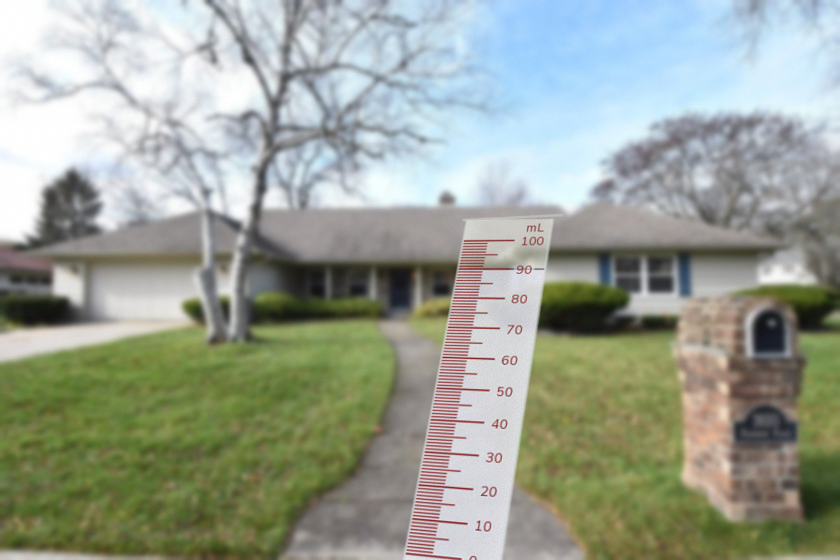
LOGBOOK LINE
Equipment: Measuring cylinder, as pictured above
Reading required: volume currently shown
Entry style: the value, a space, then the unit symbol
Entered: 90 mL
